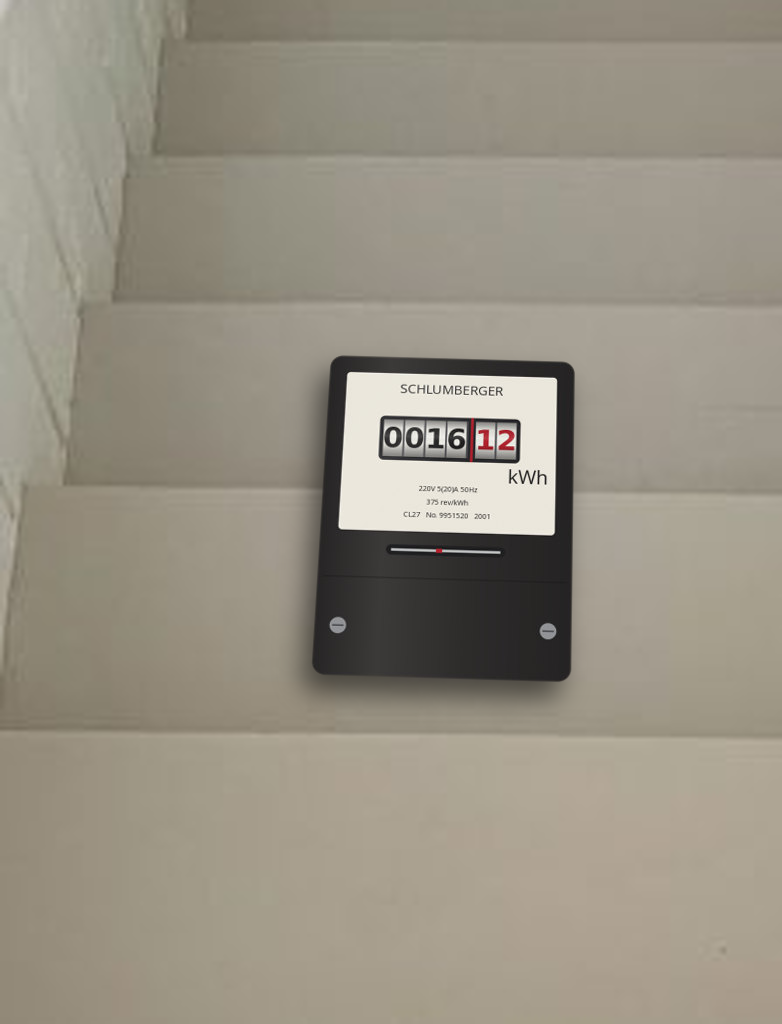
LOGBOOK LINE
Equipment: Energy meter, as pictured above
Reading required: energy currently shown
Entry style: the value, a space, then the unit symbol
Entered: 16.12 kWh
